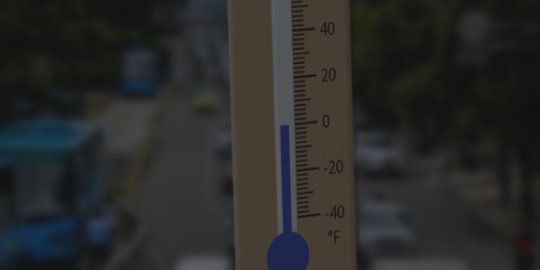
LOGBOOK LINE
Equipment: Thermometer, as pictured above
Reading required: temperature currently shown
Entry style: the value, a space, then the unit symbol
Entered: 0 °F
